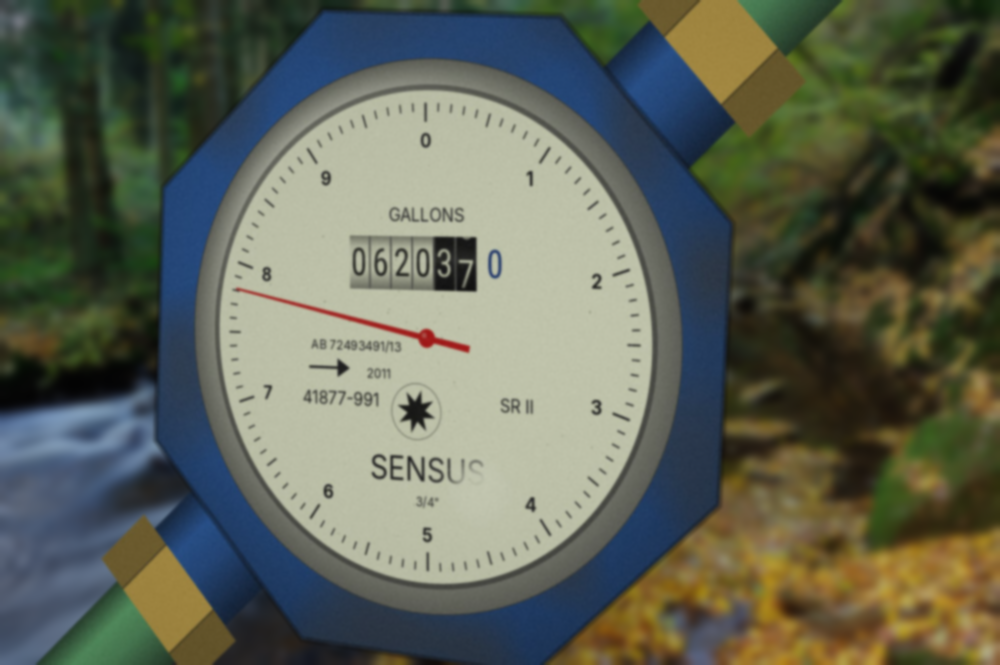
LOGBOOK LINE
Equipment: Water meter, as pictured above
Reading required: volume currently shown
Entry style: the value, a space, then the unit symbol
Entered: 620367.8 gal
